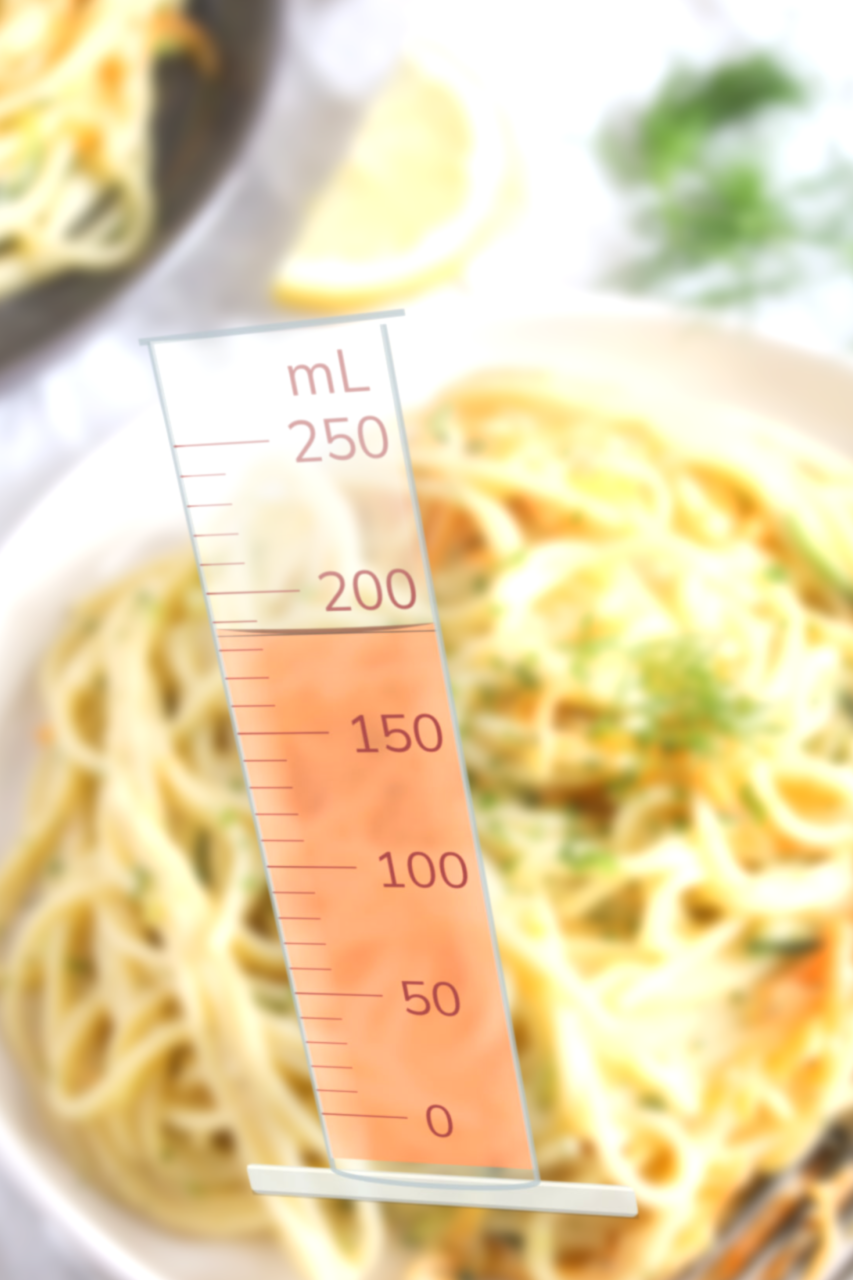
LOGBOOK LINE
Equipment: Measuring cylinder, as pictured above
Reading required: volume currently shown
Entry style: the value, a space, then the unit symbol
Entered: 185 mL
